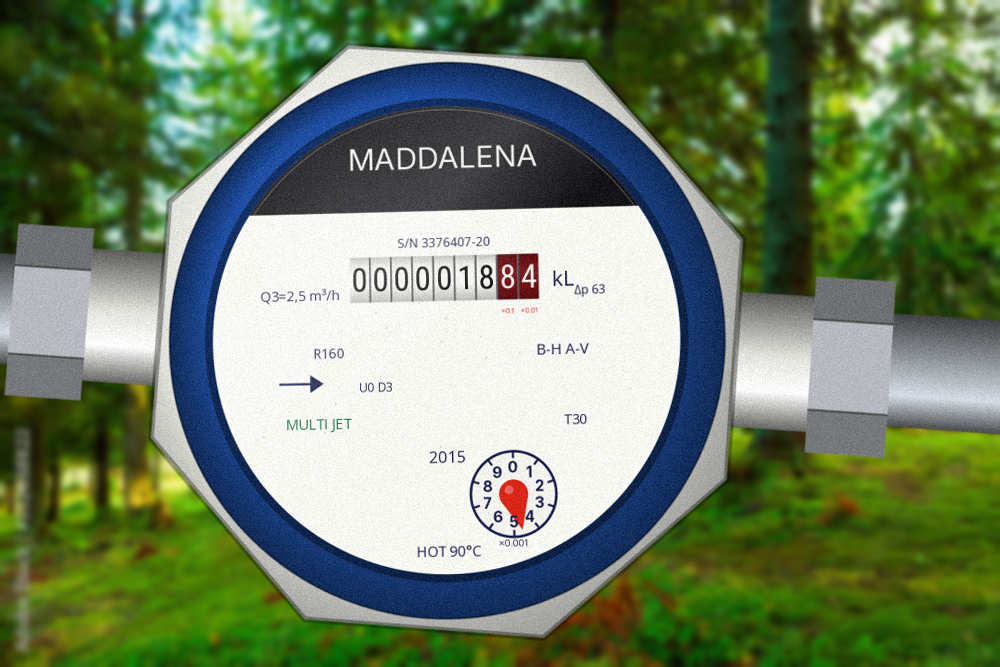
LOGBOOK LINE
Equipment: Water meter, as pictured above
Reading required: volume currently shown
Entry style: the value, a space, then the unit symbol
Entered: 18.844 kL
